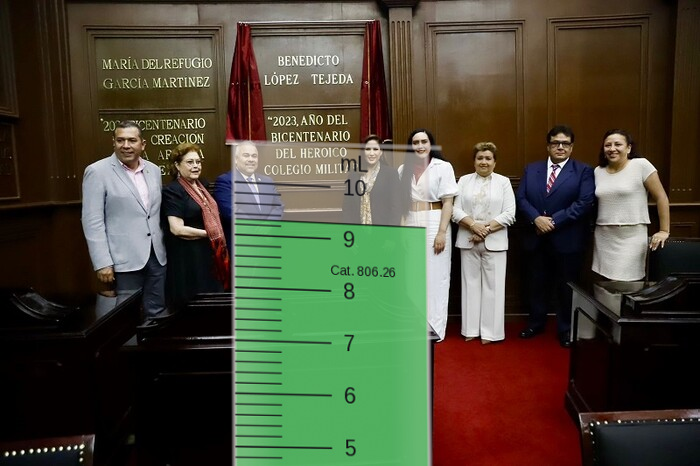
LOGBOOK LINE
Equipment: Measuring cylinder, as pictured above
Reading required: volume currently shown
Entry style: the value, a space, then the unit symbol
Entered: 9.3 mL
